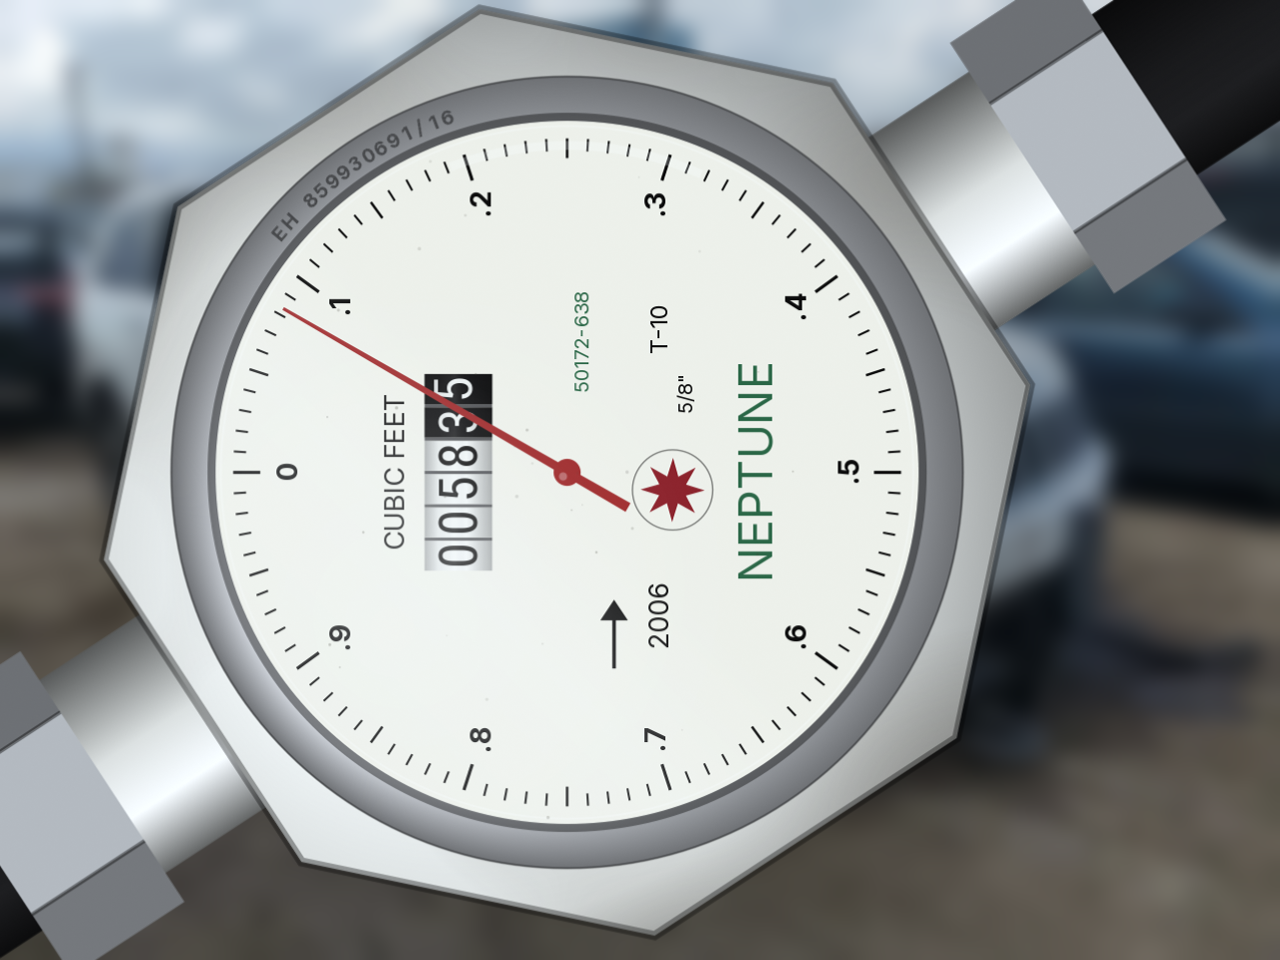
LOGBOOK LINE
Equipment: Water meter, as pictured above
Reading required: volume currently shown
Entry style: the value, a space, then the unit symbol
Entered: 5835.08 ft³
